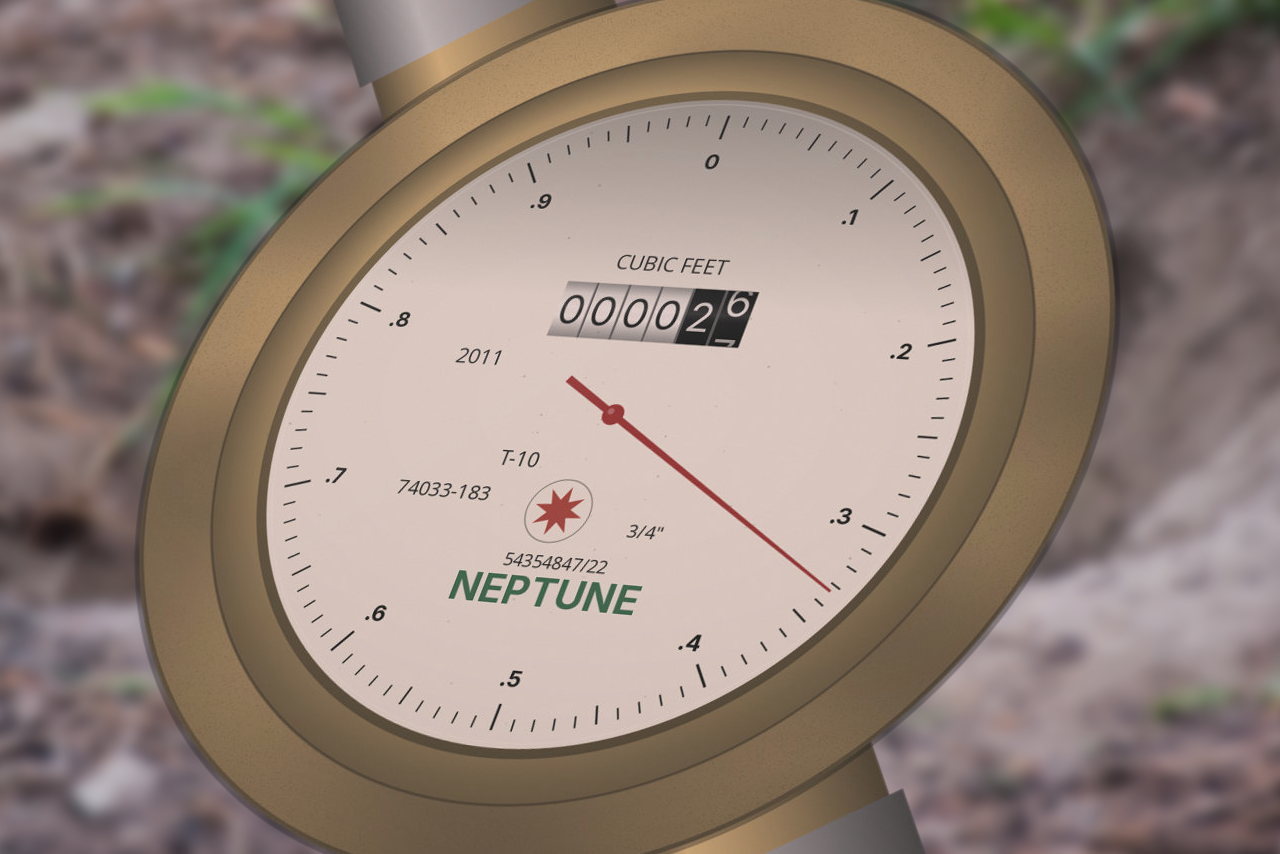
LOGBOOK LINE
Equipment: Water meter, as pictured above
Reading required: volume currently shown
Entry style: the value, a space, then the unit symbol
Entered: 26.33 ft³
